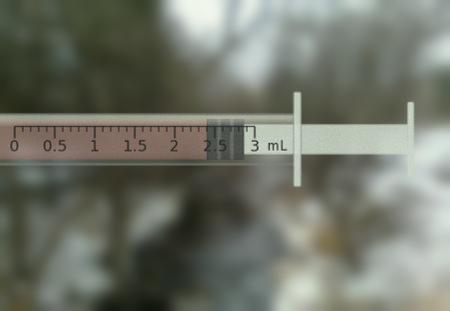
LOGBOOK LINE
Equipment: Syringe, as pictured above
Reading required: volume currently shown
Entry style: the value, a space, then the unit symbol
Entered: 2.4 mL
